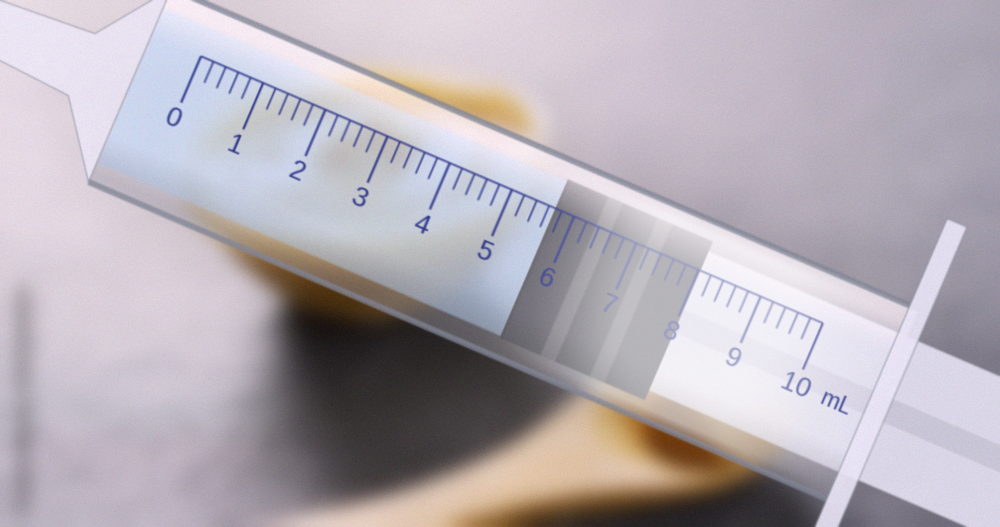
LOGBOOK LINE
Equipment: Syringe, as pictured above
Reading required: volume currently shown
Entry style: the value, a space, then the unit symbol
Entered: 5.7 mL
